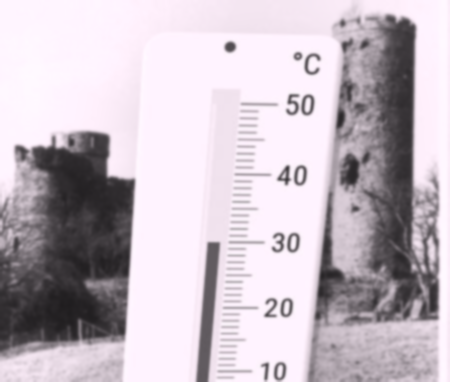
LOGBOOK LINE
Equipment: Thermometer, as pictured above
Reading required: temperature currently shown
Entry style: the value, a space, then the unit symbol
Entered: 30 °C
